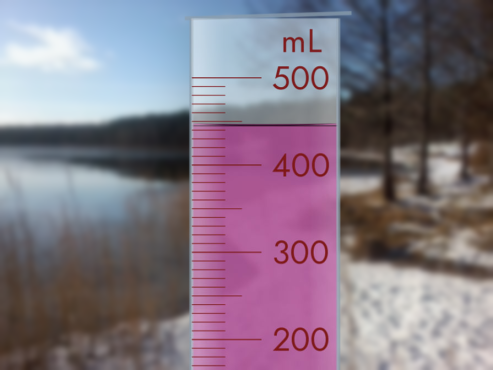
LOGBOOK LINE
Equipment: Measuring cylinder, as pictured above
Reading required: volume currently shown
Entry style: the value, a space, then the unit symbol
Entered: 445 mL
